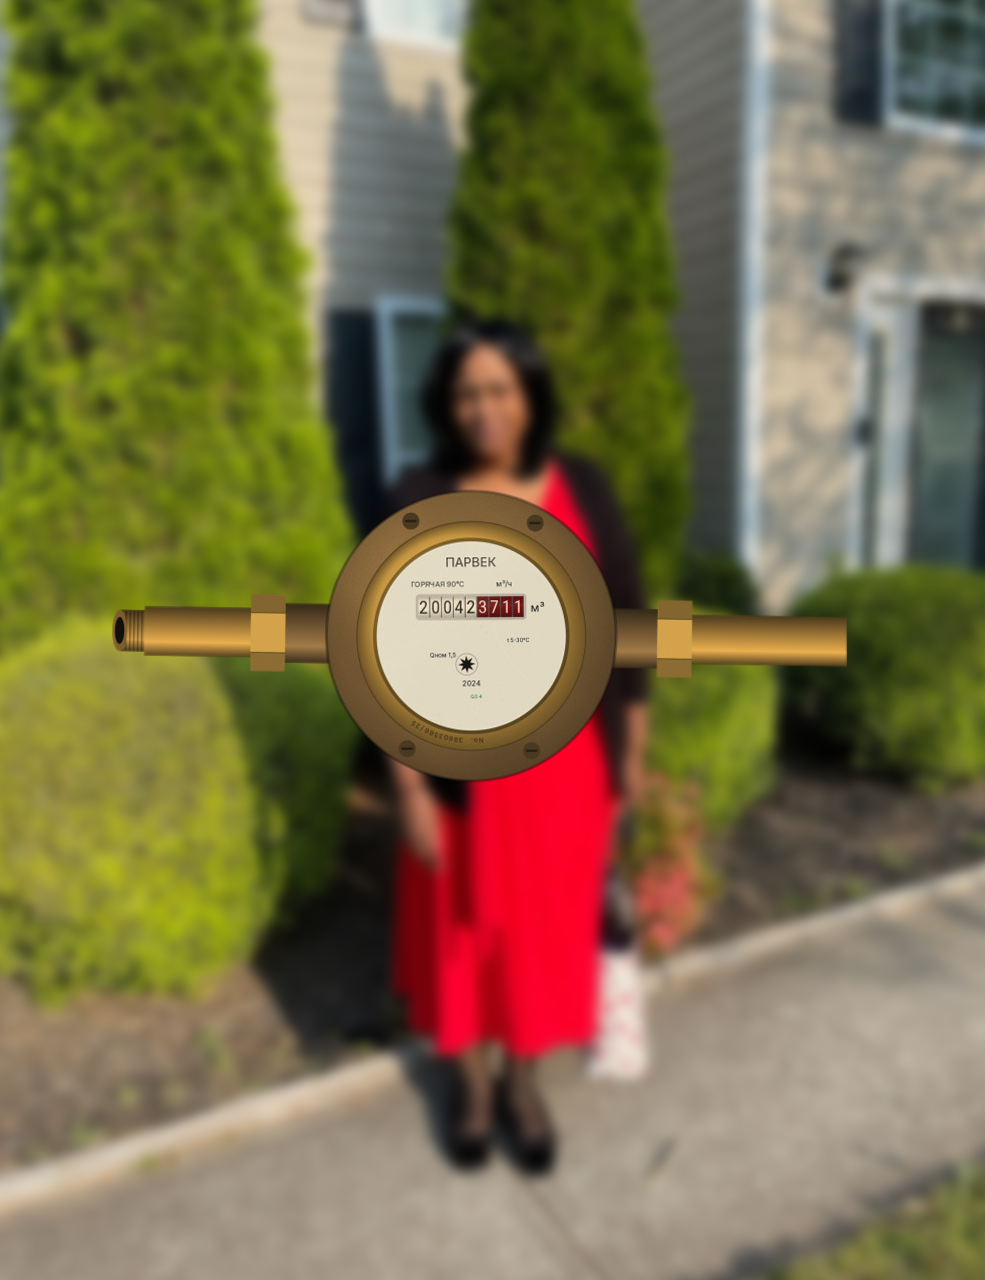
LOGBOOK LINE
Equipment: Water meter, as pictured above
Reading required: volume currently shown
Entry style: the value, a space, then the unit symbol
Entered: 20042.3711 m³
